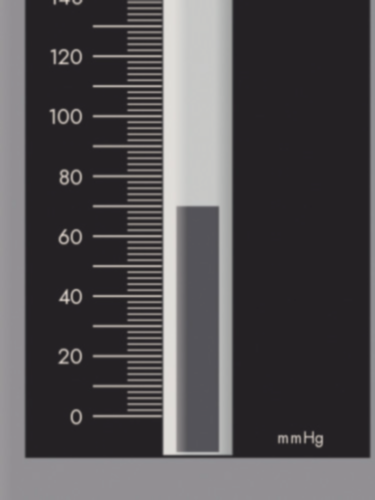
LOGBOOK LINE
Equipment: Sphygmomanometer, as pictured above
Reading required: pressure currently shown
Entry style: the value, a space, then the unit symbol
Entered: 70 mmHg
